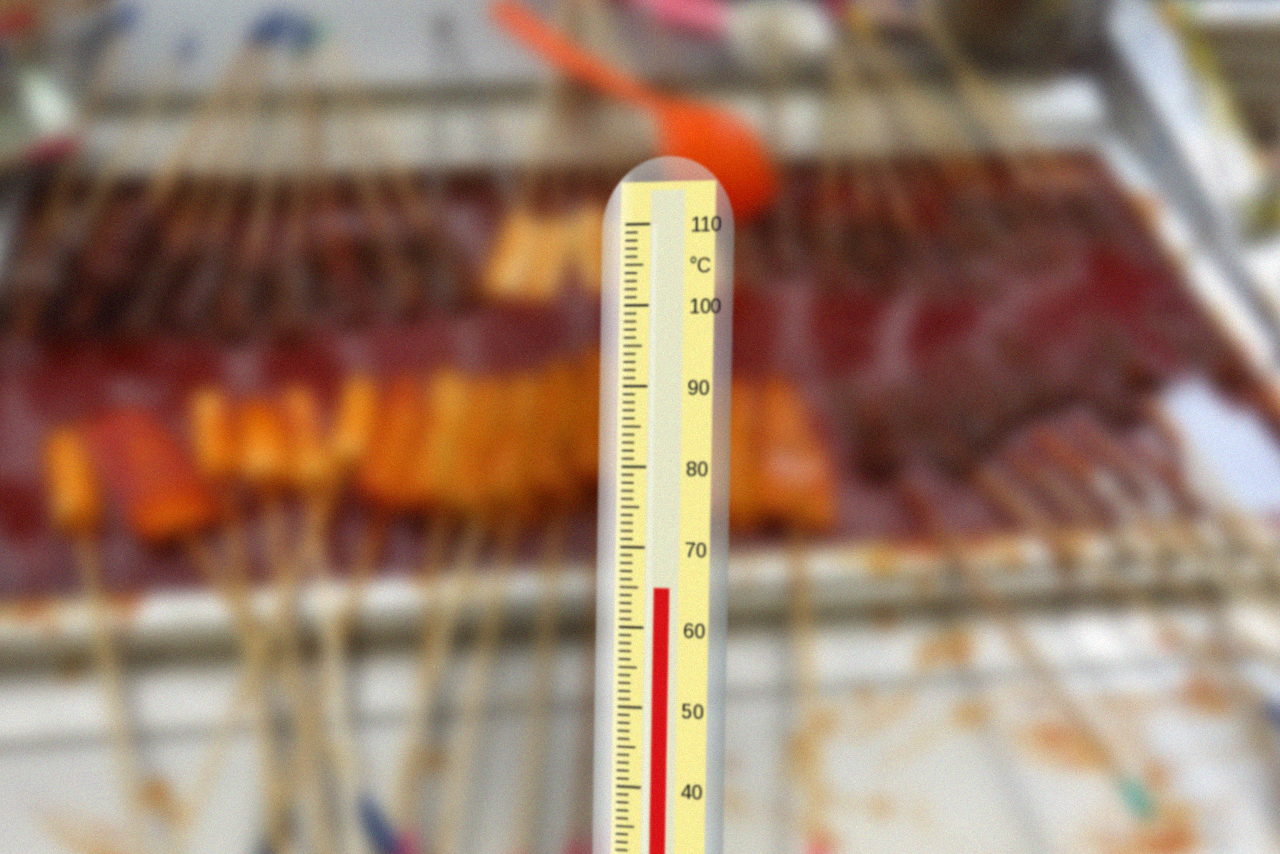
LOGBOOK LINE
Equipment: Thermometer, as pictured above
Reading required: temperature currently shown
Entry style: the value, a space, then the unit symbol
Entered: 65 °C
